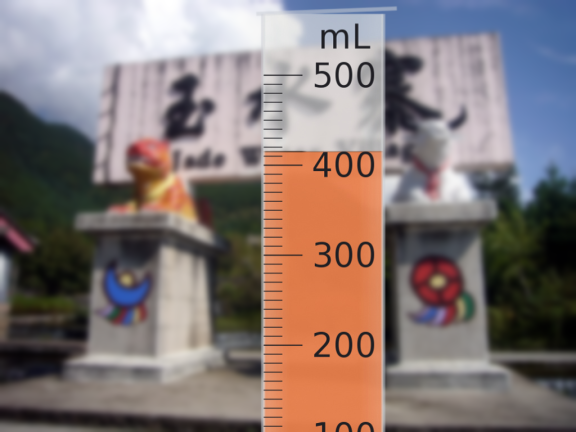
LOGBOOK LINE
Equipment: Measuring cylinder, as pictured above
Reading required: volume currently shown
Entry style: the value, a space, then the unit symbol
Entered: 415 mL
